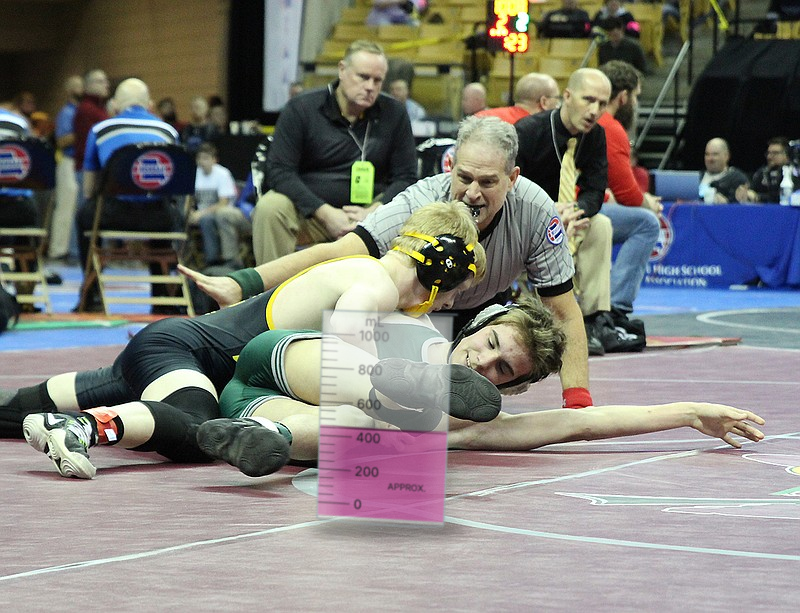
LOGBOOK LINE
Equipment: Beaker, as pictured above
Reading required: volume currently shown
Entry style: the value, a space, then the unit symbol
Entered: 450 mL
